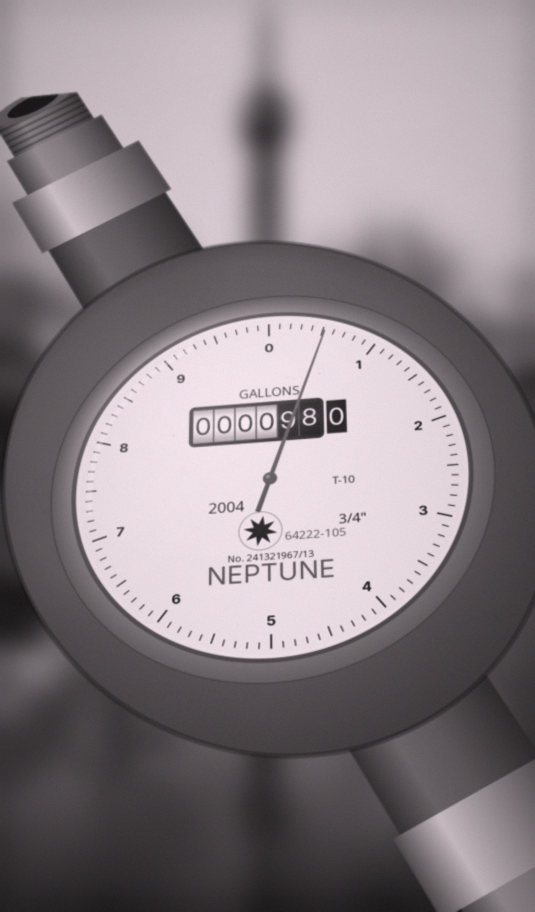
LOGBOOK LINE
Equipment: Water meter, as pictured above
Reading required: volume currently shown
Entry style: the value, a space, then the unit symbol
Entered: 980.5 gal
